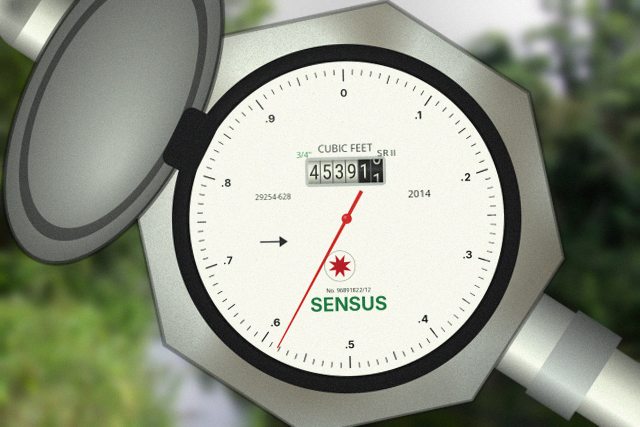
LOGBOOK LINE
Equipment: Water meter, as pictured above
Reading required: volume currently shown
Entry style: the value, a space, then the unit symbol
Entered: 453910.58 ft³
